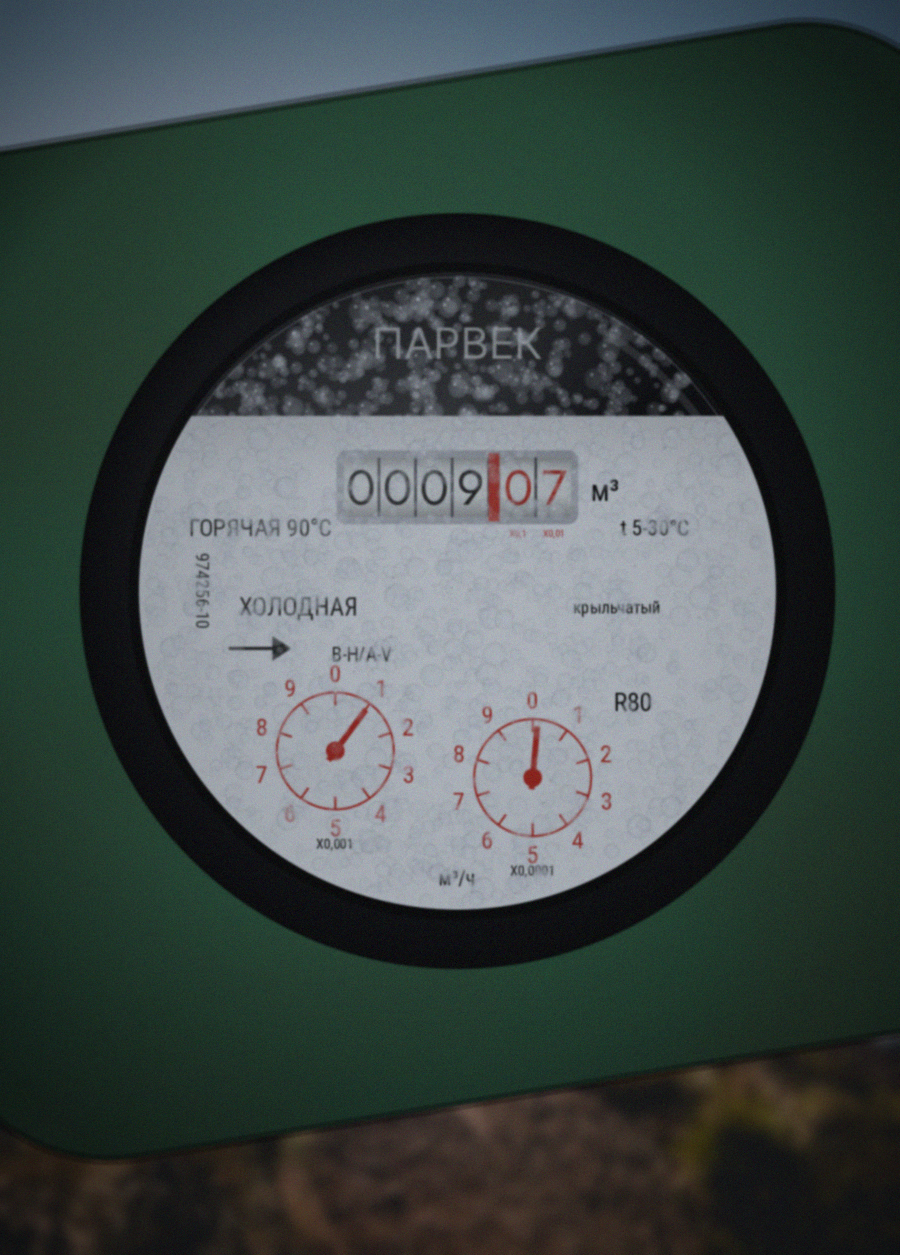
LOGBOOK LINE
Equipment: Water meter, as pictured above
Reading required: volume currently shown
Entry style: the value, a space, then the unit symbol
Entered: 9.0710 m³
